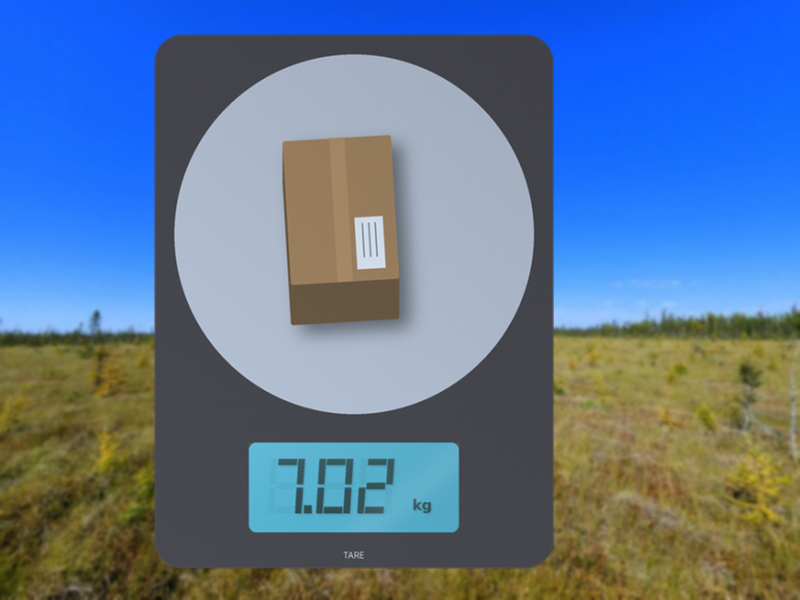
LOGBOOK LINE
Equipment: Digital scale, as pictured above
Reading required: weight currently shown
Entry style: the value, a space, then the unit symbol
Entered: 7.02 kg
